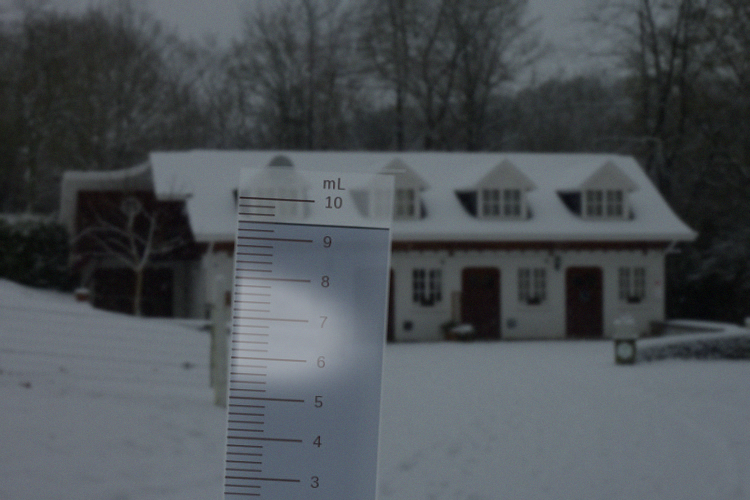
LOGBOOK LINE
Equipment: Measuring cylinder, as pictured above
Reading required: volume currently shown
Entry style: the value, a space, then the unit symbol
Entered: 9.4 mL
